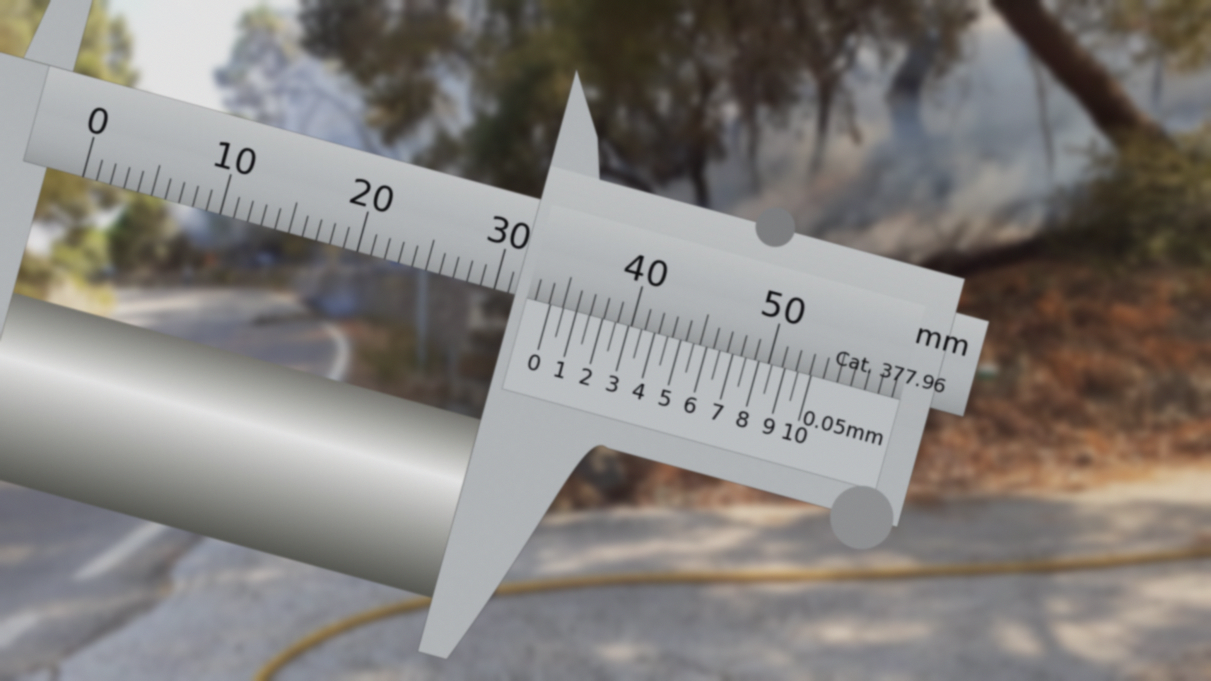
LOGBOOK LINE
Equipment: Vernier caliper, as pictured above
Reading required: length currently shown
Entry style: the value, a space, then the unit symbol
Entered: 34.1 mm
